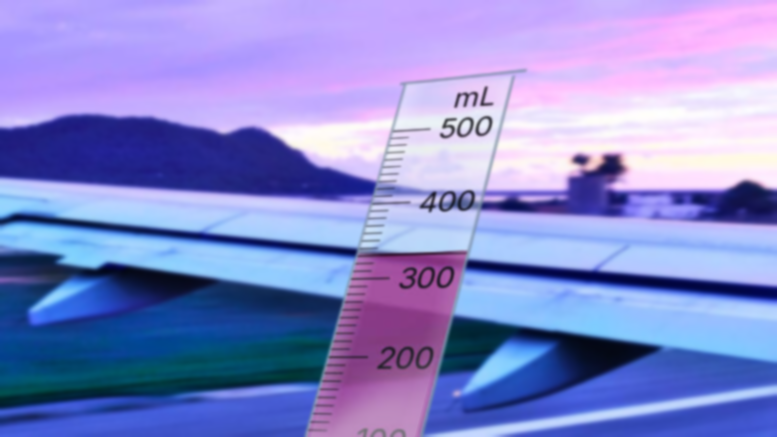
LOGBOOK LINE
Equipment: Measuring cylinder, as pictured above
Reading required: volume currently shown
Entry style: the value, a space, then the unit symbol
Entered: 330 mL
